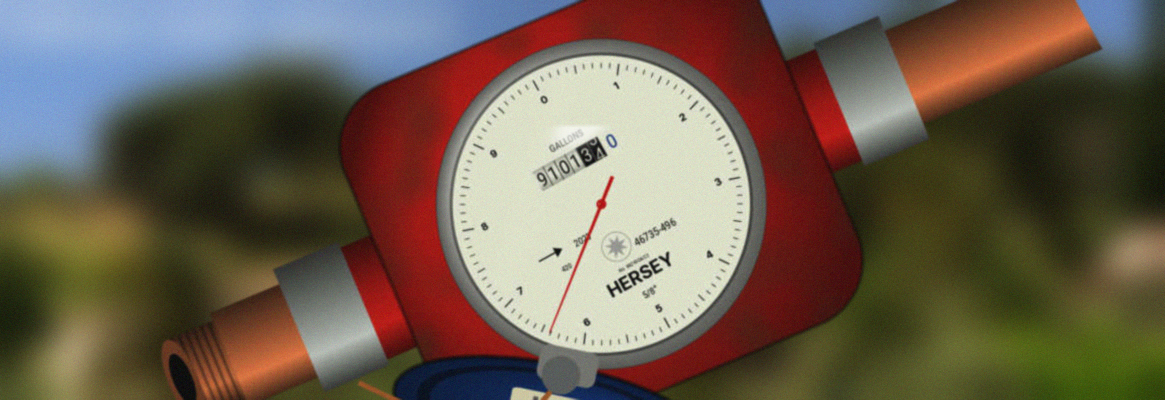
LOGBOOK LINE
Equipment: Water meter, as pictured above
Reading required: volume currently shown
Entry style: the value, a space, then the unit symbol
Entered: 9101336.4 gal
